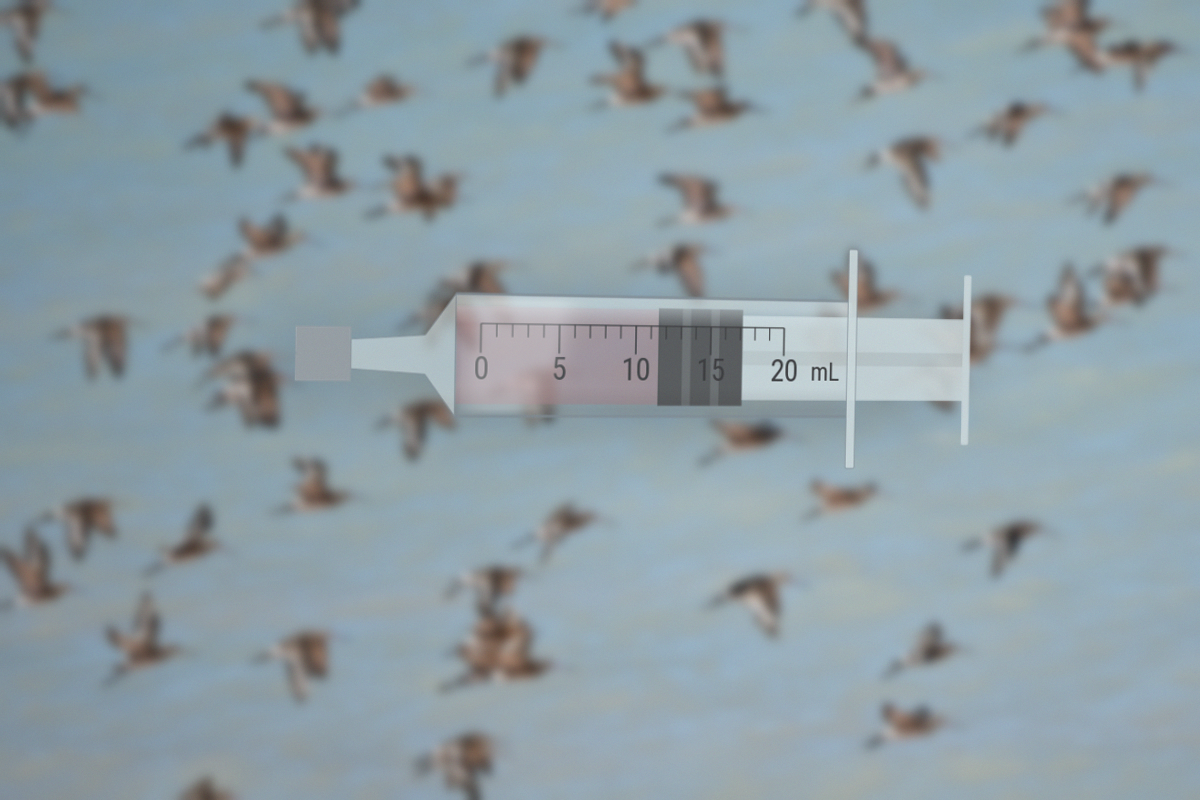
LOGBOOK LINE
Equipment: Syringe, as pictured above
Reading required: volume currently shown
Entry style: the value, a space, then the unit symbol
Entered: 11.5 mL
